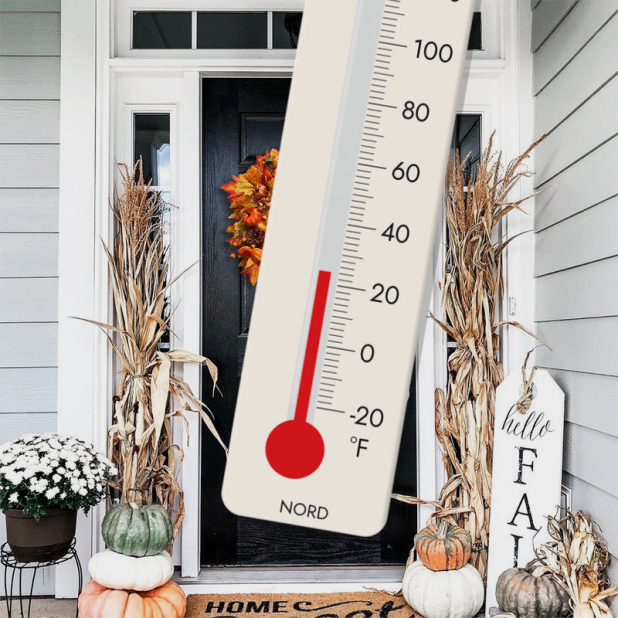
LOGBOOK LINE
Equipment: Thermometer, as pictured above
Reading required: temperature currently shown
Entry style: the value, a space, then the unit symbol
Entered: 24 °F
